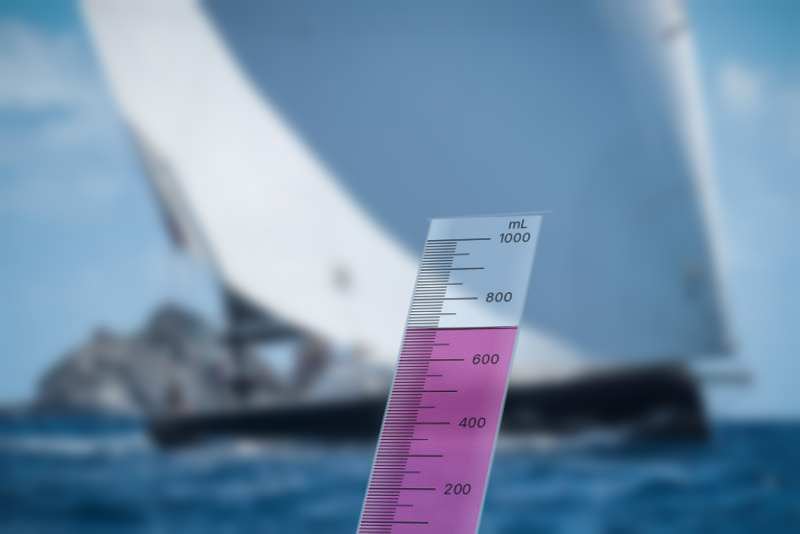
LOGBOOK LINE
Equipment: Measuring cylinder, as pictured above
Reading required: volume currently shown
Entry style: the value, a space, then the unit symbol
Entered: 700 mL
